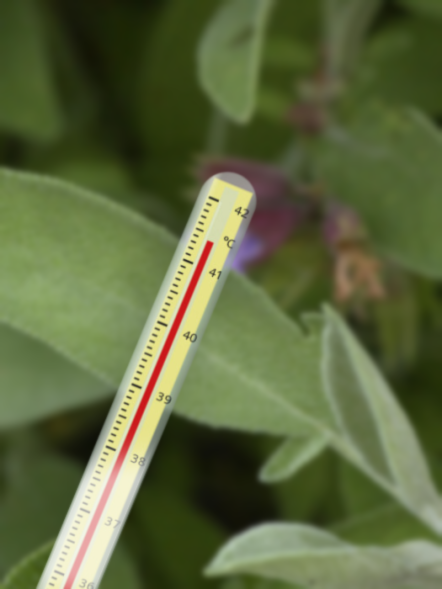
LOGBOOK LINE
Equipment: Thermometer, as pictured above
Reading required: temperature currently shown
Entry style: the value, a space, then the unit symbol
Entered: 41.4 °C
